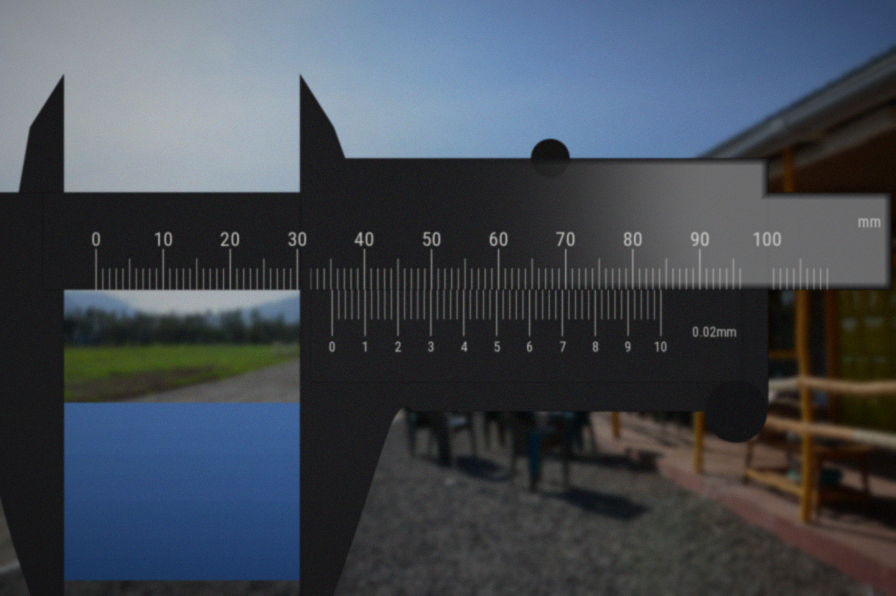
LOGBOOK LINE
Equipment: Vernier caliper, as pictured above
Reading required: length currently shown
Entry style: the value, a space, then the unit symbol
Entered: 35.2 mm
